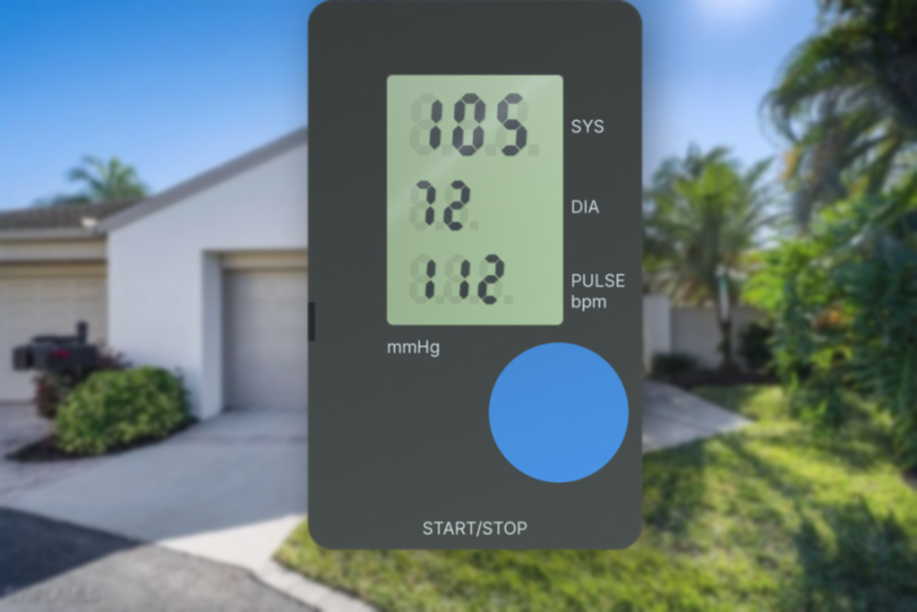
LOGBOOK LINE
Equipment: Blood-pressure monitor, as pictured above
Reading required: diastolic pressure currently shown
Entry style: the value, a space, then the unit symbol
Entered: 72 mmHg
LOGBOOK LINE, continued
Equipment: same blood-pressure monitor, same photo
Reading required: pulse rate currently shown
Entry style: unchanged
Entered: 112 bpm
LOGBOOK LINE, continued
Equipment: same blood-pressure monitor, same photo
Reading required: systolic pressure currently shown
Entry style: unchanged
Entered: 105 mmHg
